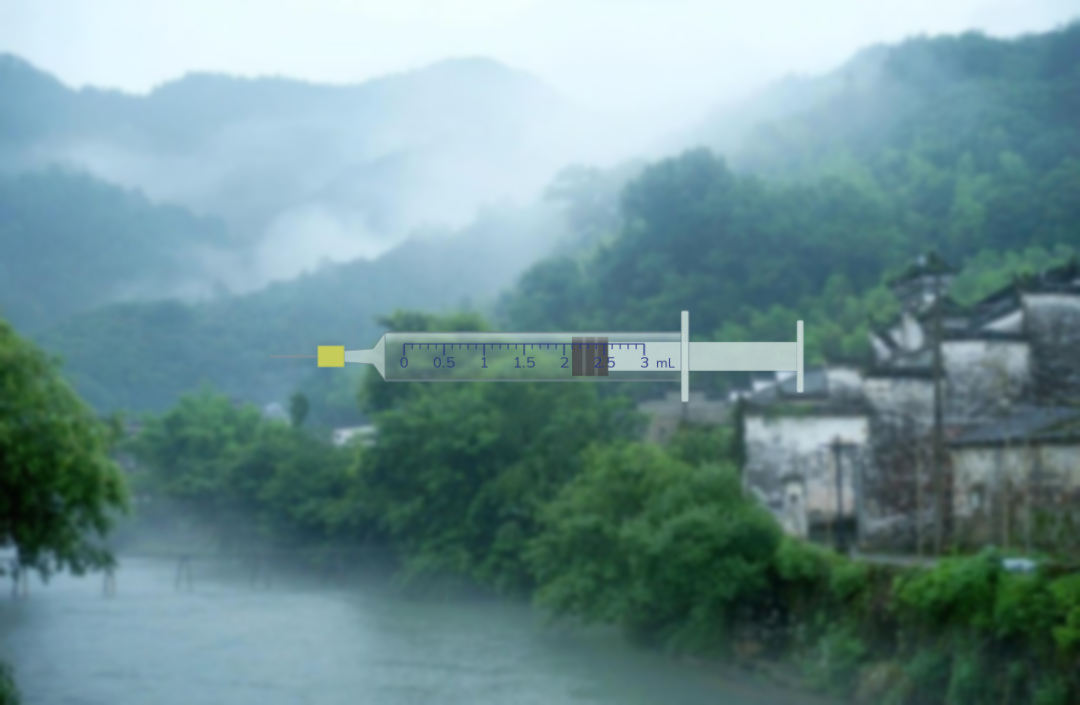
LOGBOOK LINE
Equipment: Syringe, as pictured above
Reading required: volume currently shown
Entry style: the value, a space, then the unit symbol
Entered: 2.1 mL
